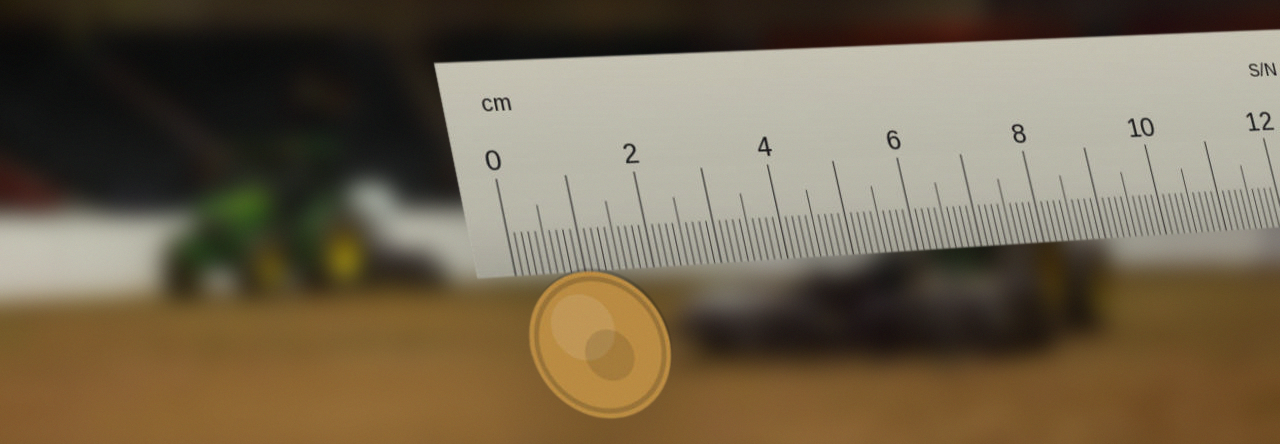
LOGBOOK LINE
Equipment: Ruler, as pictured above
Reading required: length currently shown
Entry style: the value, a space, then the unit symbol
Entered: 2 cm
